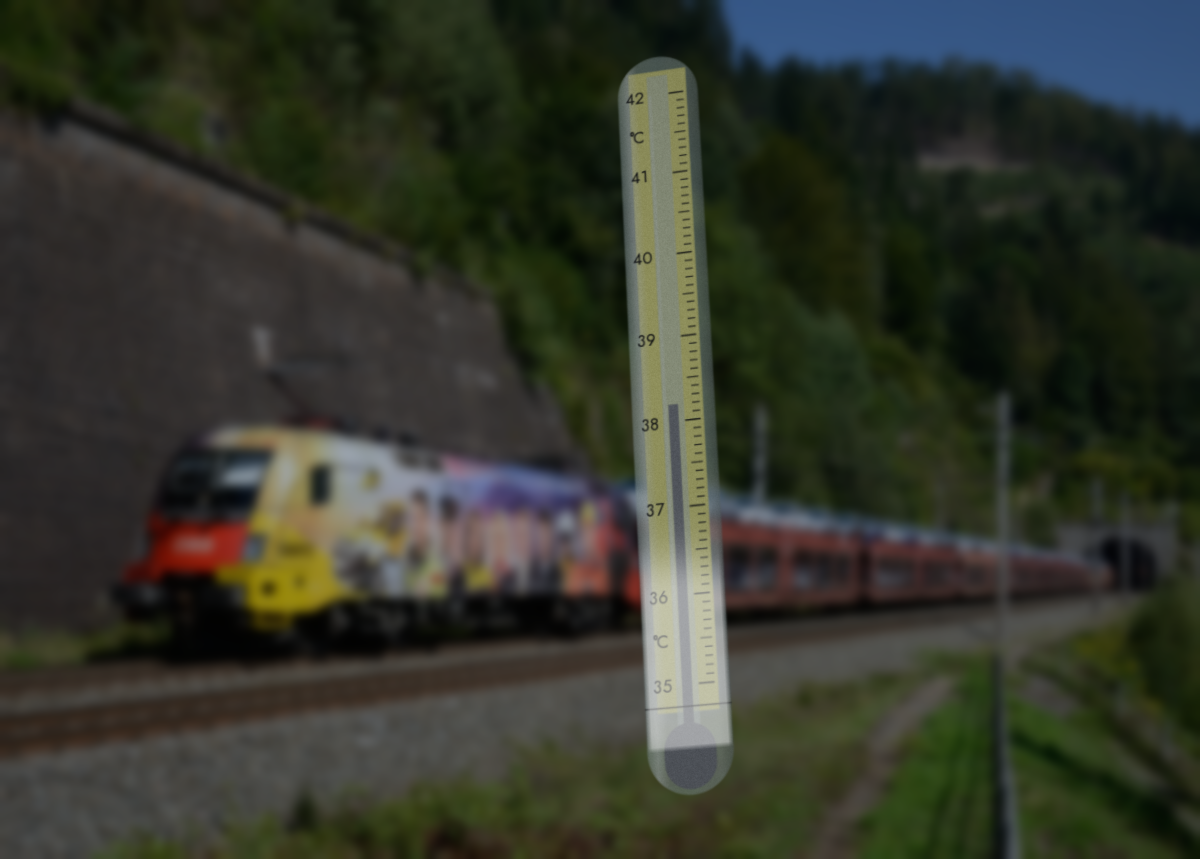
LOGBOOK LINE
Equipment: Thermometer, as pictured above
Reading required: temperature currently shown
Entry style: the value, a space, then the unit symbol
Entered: 38.2 °C
